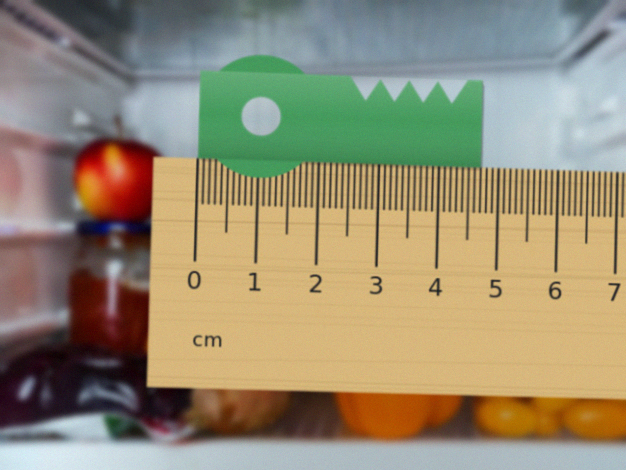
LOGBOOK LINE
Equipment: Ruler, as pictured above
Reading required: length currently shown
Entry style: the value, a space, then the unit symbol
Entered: 4.7 cm
